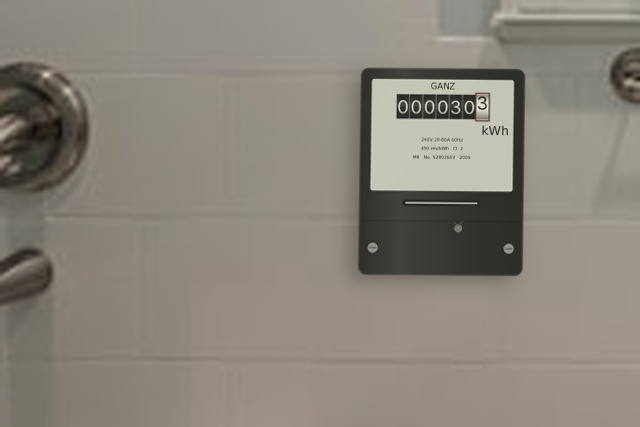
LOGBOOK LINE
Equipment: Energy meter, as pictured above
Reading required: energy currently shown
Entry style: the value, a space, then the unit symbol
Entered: 30.3 kWh
